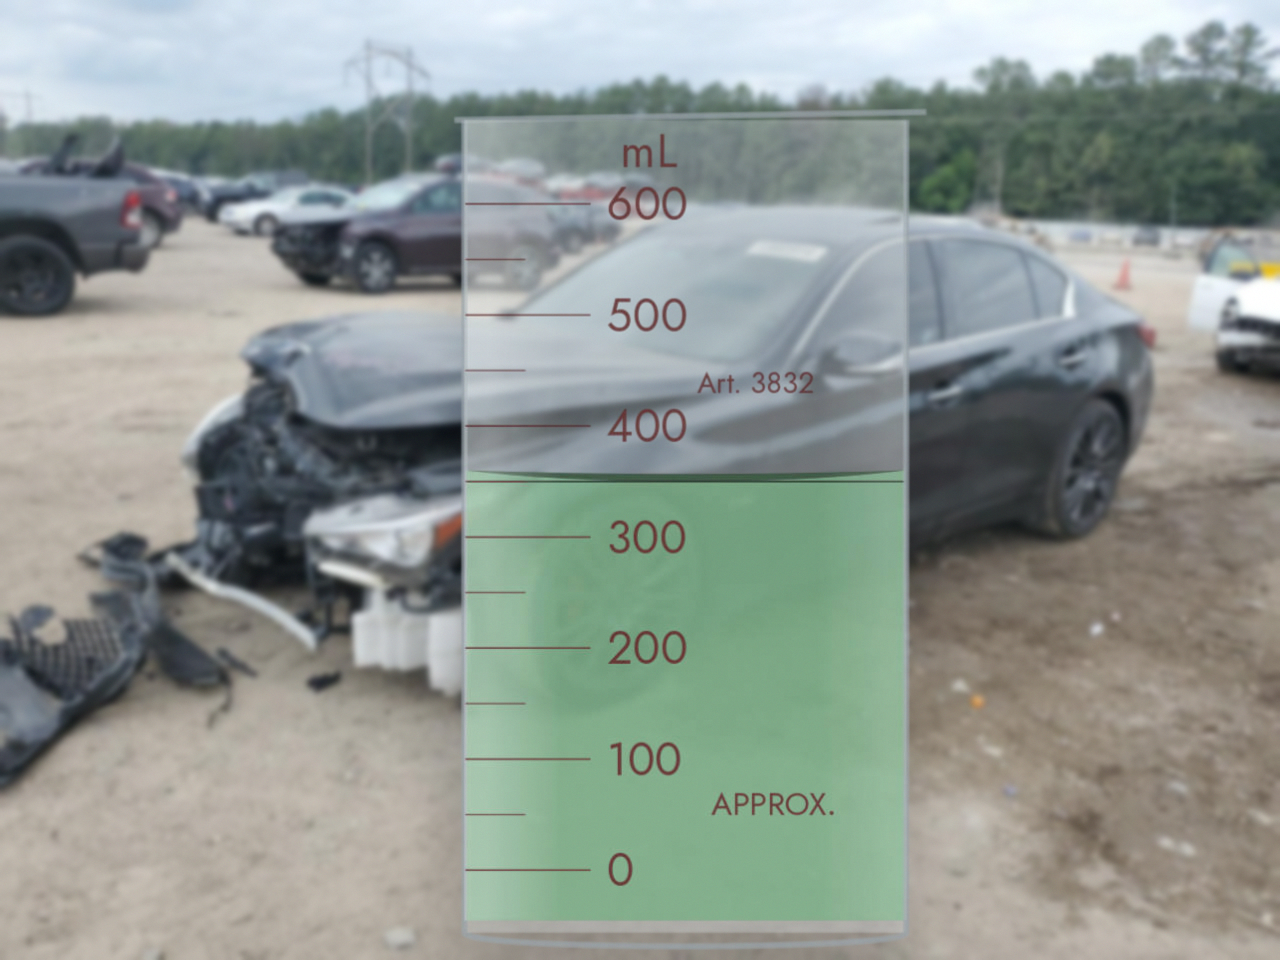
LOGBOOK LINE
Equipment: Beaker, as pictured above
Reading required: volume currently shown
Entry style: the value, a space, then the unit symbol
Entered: 350 mL
